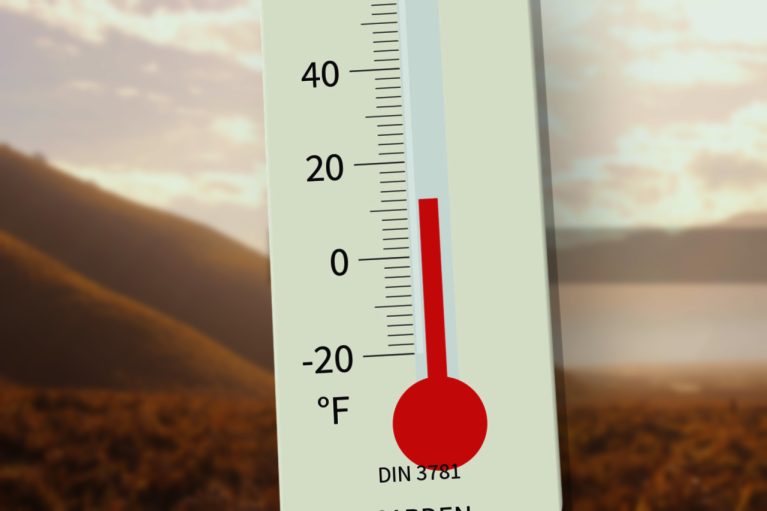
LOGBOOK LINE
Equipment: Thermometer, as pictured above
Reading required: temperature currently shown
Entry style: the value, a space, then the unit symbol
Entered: 12 °F
